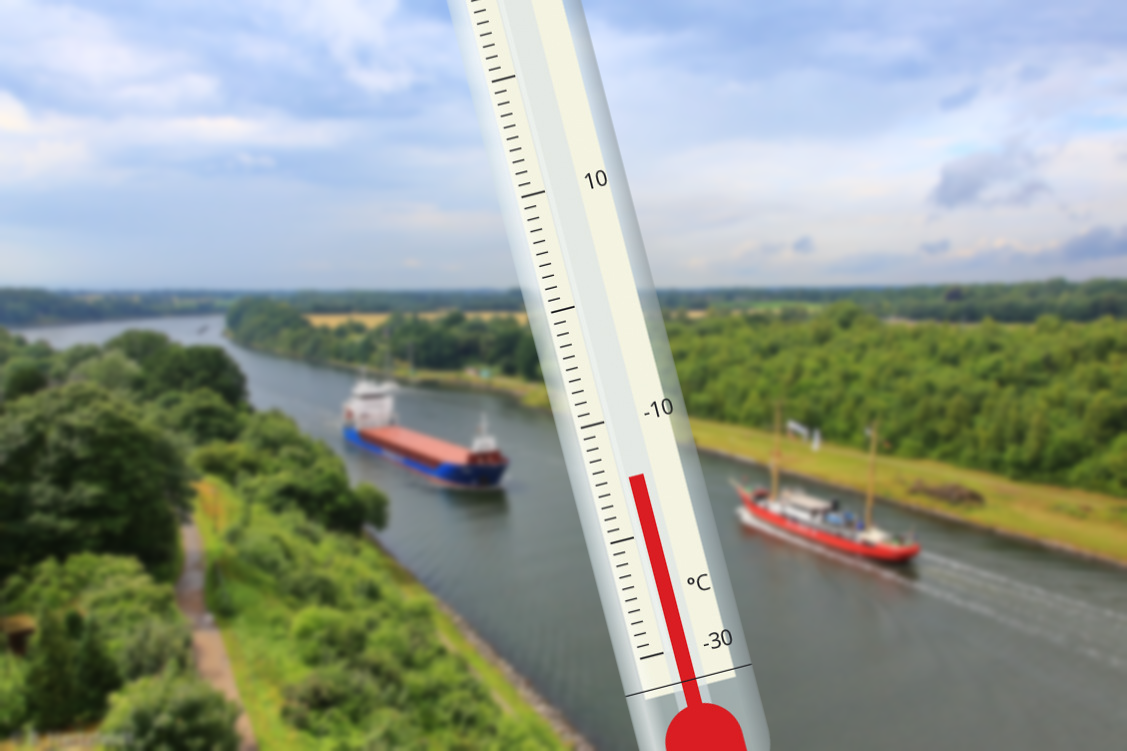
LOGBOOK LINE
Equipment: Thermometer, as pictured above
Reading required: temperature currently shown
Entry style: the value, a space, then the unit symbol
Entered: -15 °C
